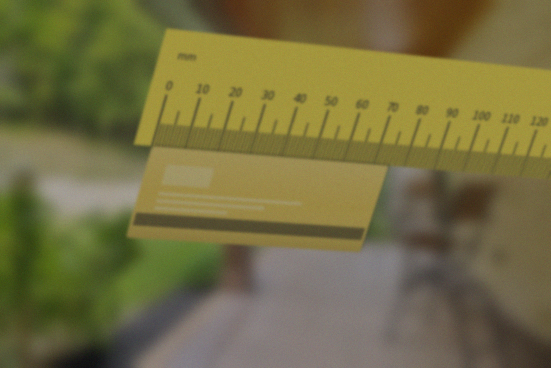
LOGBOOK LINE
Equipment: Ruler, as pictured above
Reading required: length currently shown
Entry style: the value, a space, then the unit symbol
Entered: 75 mm
